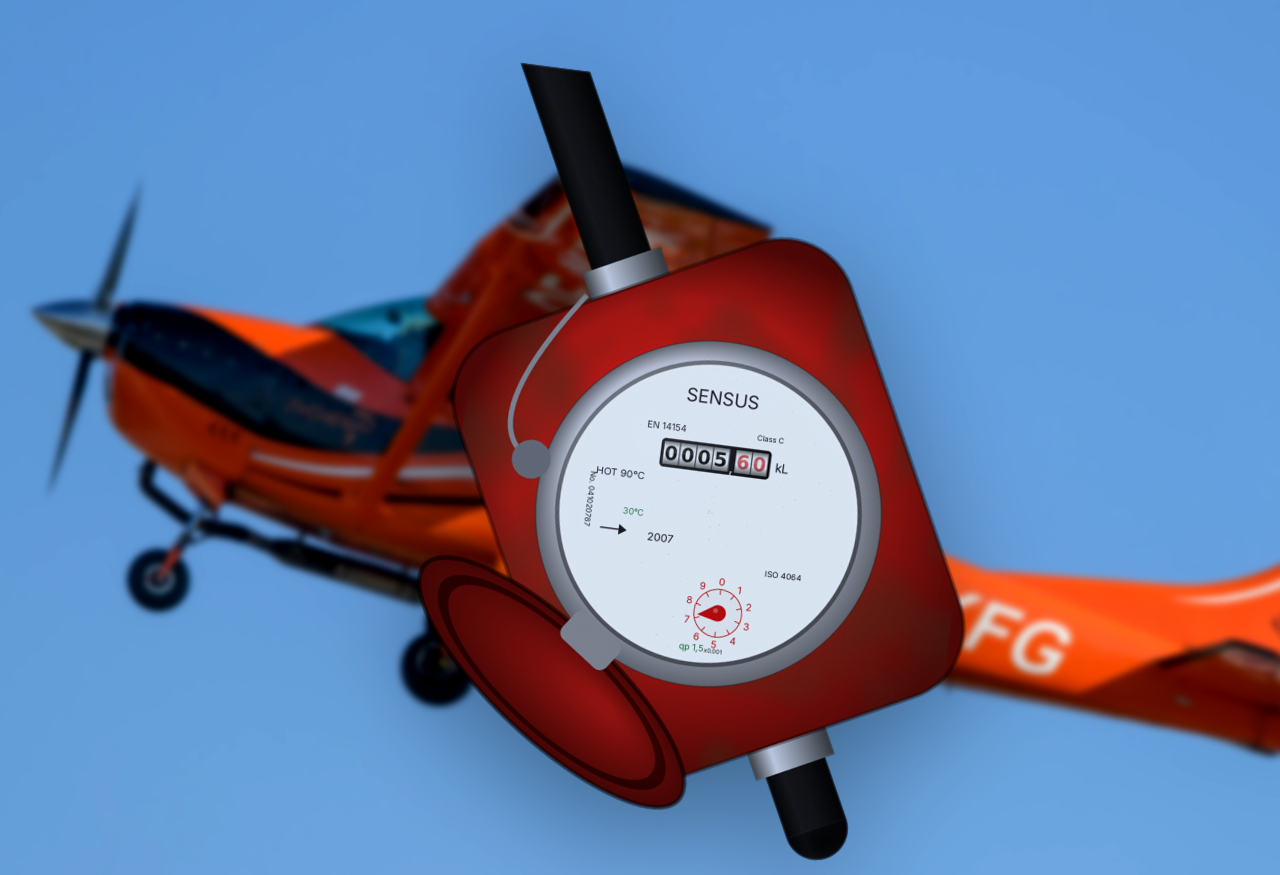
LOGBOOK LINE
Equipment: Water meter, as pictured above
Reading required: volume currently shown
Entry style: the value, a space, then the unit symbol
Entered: 5.607 kL
